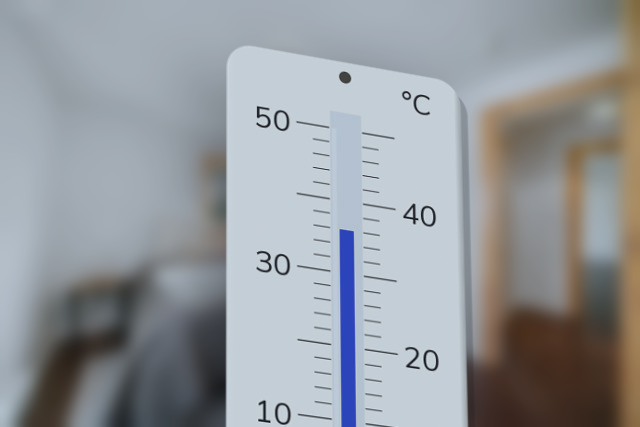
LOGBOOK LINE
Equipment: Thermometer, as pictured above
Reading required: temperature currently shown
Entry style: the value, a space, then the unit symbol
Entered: 36 °C
